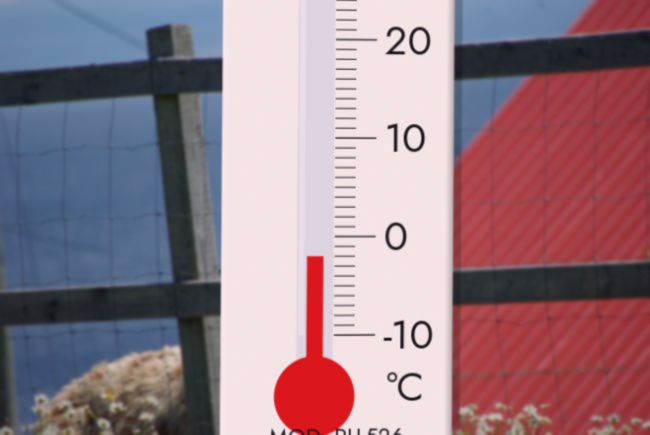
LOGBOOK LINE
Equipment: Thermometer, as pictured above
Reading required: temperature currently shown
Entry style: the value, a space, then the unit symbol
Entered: -2 °C
